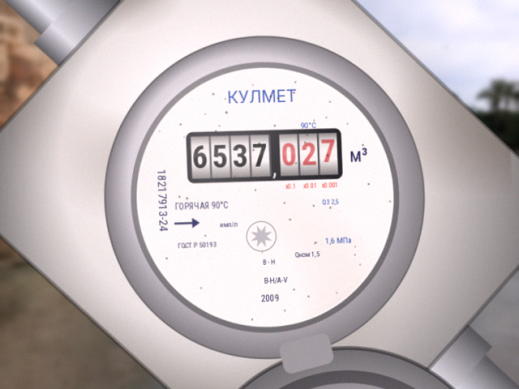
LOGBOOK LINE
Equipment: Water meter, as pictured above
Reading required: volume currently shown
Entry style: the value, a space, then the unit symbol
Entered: 6537.027 m³
